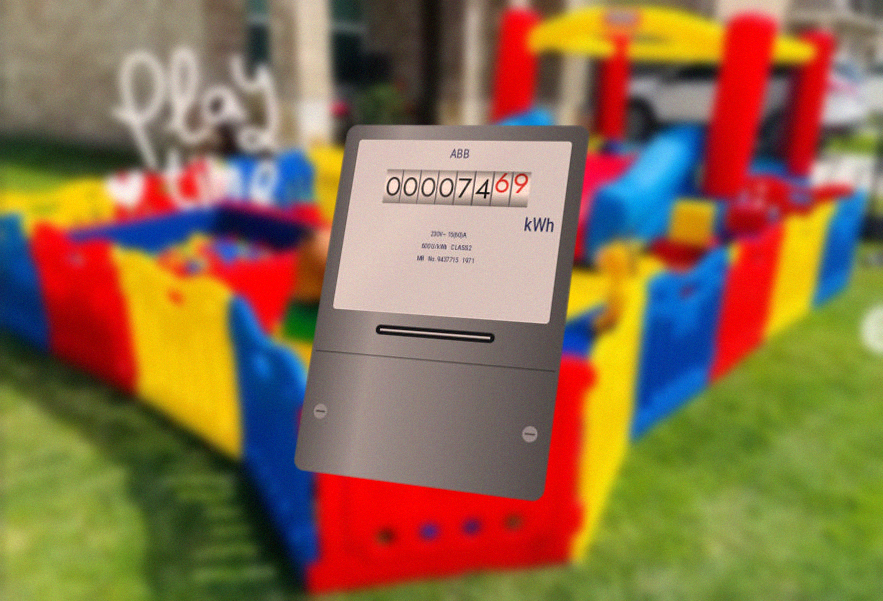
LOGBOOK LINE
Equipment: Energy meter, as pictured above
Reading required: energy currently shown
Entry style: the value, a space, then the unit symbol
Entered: 74.69 kWh
